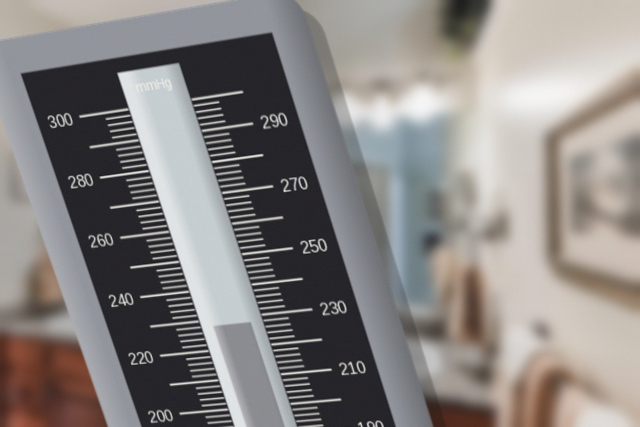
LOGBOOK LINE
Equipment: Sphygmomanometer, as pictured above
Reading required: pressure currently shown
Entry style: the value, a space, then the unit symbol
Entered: 228 mmHg
